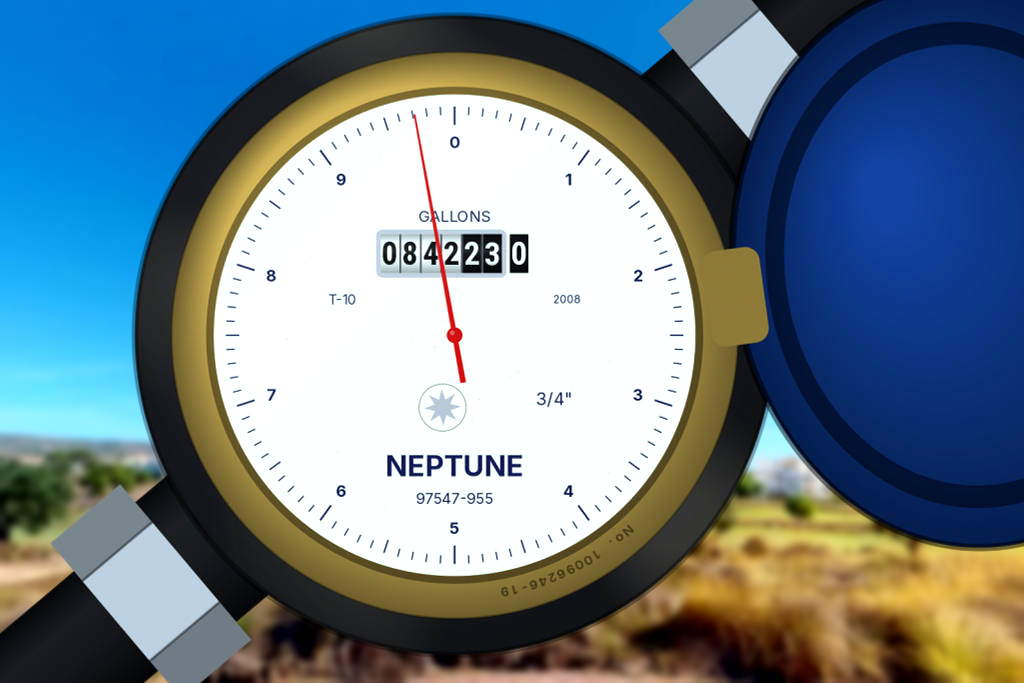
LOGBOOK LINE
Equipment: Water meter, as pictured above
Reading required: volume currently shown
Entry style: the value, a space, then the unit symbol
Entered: 842229.7 gal
